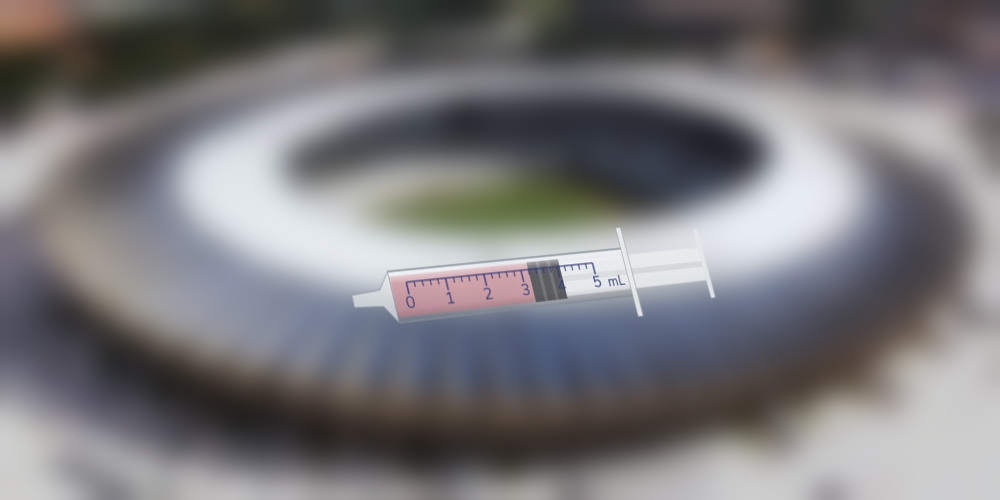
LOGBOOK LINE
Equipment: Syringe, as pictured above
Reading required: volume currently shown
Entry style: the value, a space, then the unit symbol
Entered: 3.2 mL
